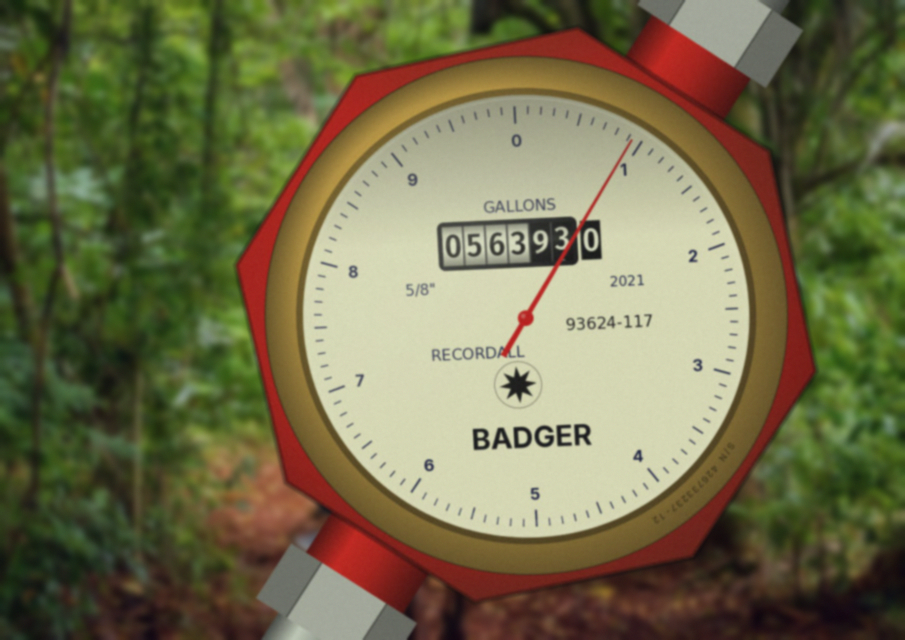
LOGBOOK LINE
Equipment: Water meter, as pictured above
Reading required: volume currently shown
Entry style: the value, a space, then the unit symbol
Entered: 563930.9 gal
